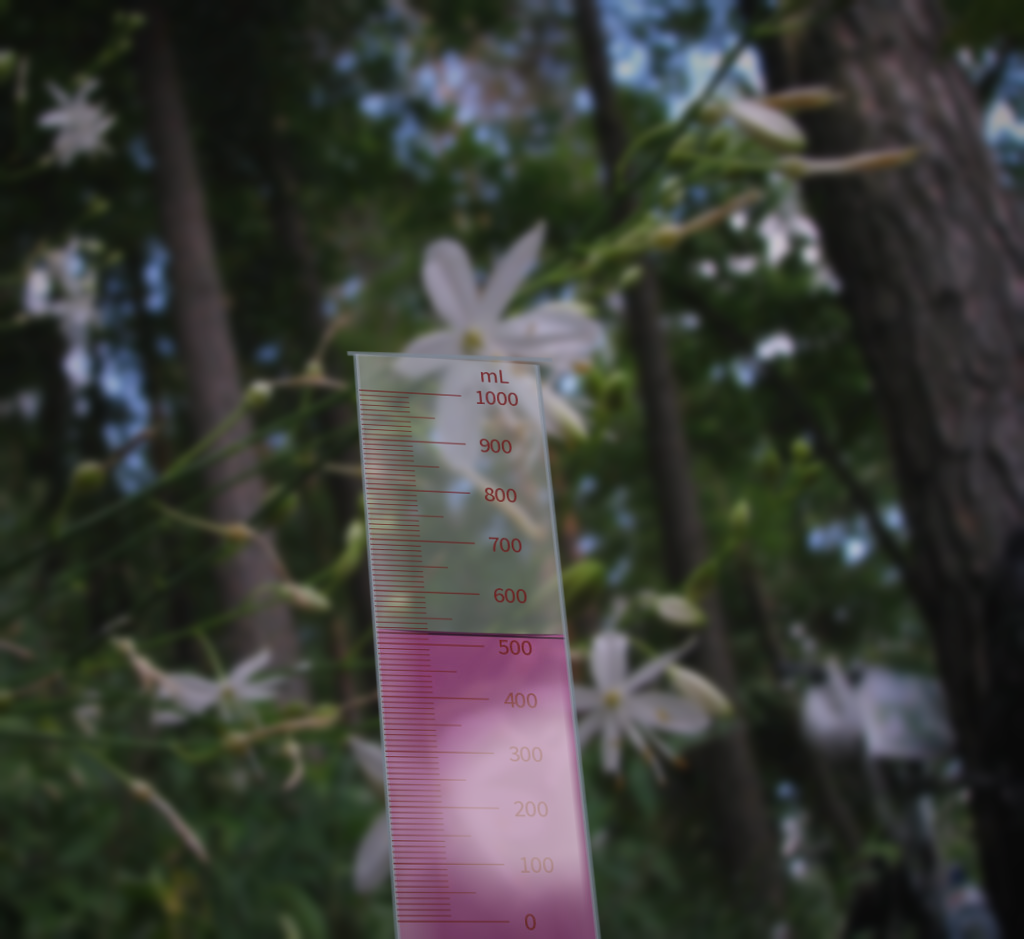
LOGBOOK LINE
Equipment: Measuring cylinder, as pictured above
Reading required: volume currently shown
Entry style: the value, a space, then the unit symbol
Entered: 520 mL
